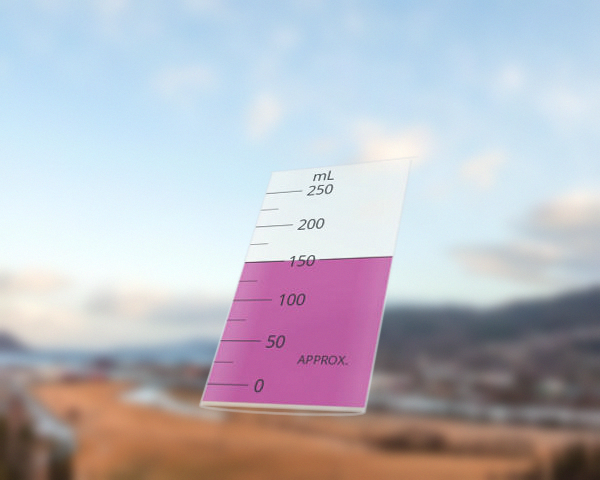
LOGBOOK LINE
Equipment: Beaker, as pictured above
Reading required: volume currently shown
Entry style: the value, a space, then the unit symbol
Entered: 150 mL
